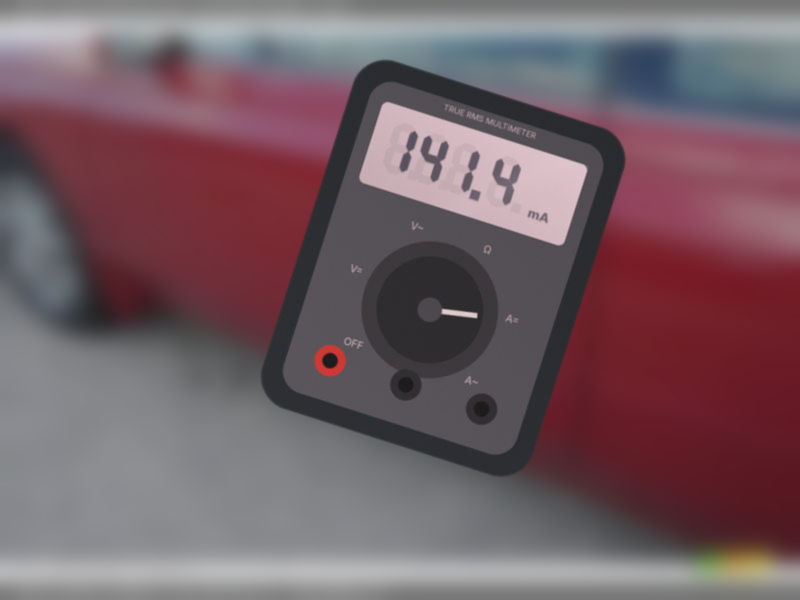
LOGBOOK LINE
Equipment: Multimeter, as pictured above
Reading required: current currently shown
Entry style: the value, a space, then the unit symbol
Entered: 141.4 mA
